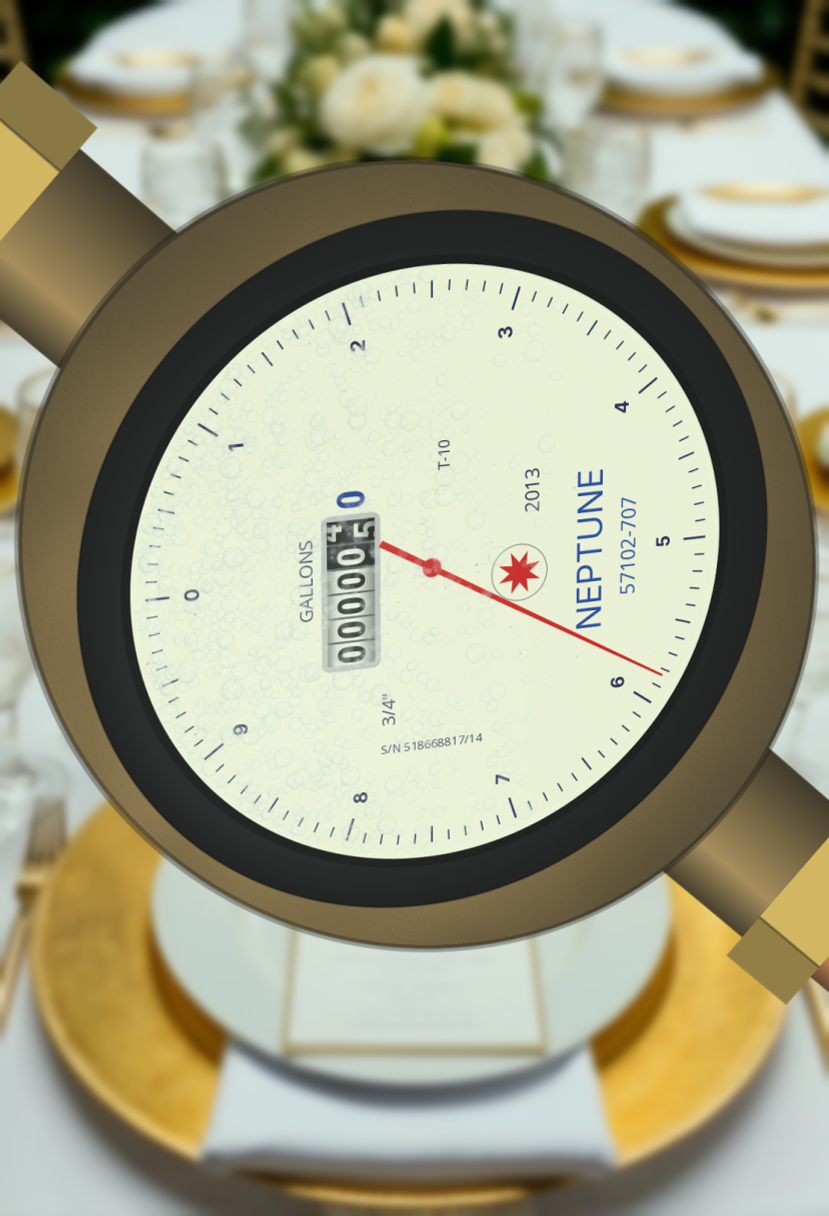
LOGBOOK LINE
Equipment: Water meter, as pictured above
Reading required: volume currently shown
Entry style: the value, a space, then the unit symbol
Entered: 45.8 gal
